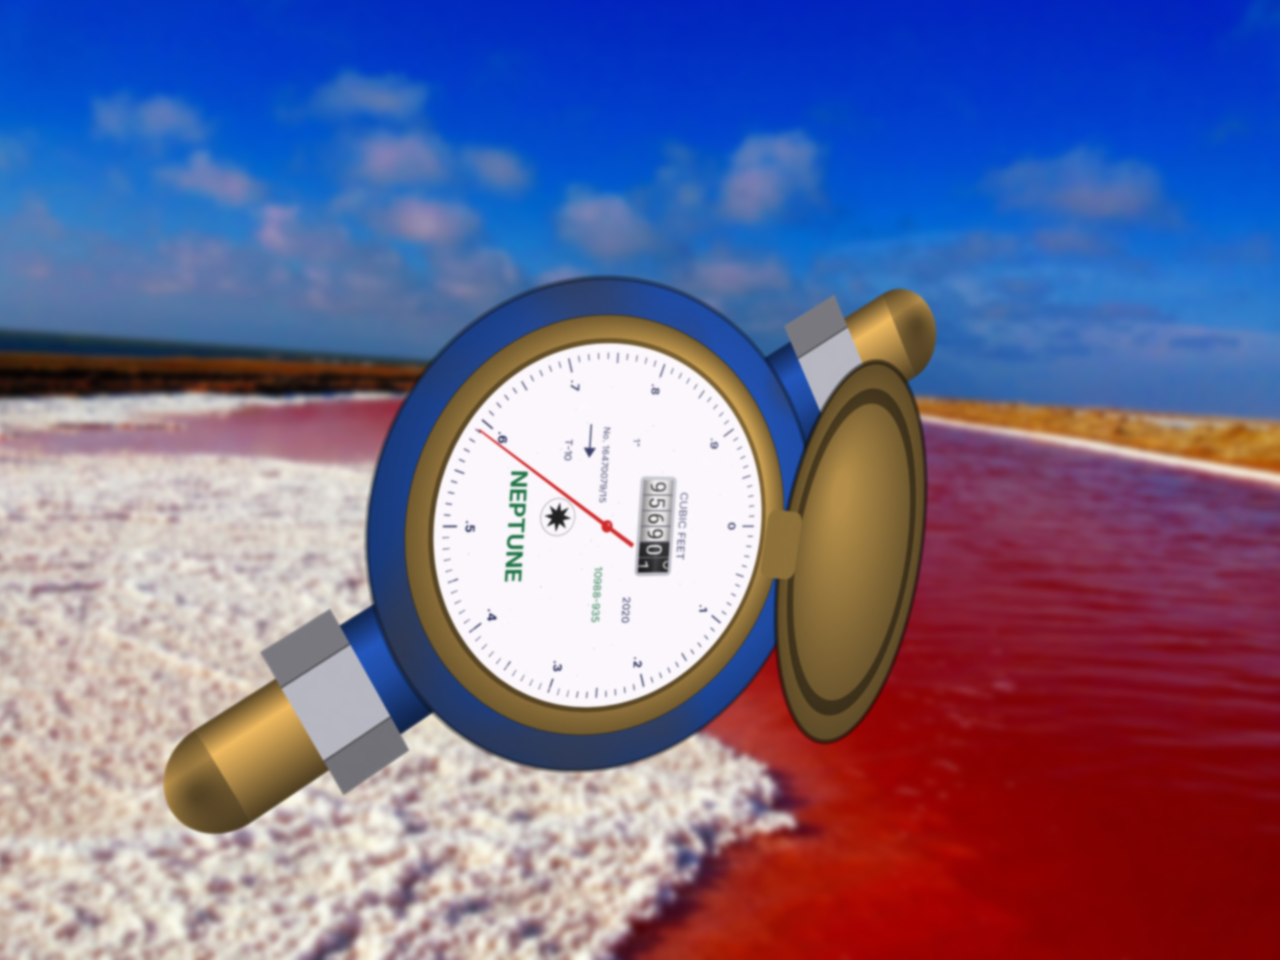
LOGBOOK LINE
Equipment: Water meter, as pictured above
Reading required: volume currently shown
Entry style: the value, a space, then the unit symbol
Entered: 956900.59 ft³
